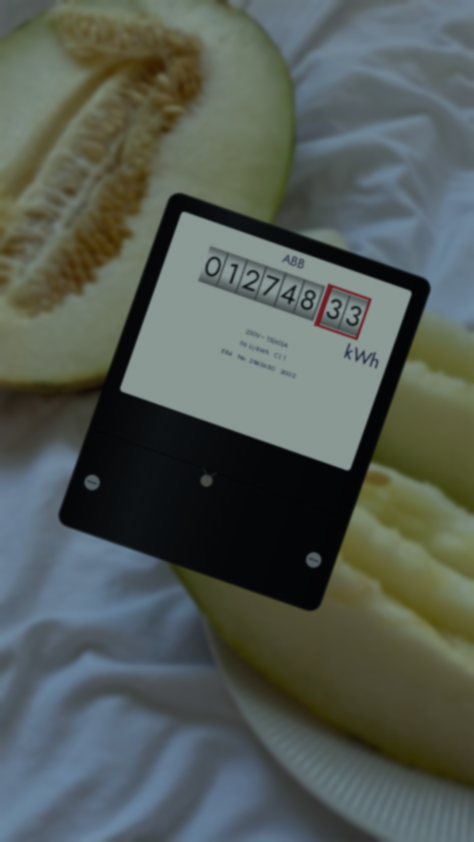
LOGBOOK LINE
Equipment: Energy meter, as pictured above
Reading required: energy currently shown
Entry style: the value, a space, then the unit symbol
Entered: 12748.33 kWh
